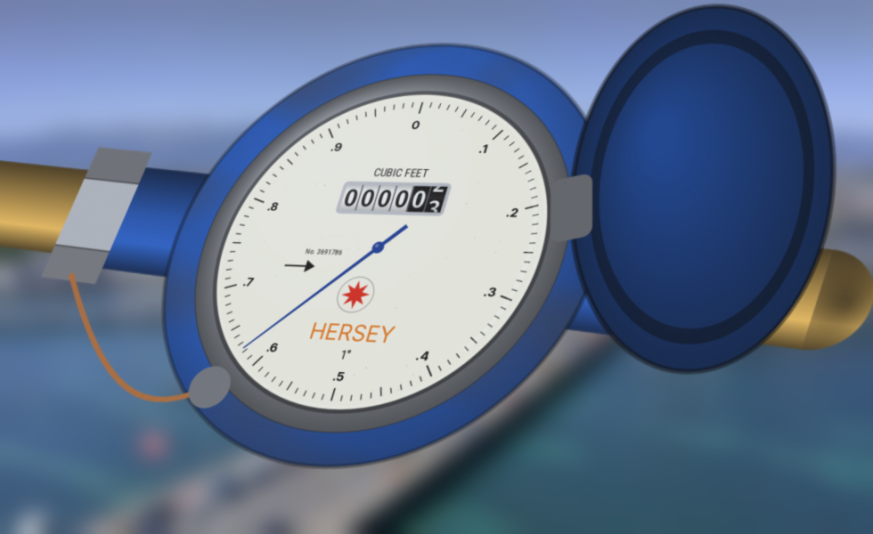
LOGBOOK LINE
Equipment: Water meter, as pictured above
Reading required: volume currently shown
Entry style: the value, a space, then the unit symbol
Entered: 2.62 ft³
